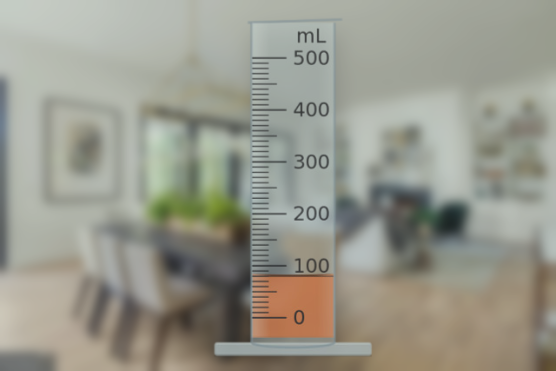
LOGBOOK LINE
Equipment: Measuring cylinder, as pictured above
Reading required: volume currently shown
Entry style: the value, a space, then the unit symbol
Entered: 80 mL
